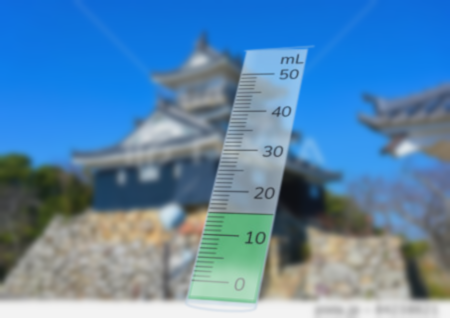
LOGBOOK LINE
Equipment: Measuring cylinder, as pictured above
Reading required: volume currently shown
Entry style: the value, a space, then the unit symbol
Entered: 15 mL
